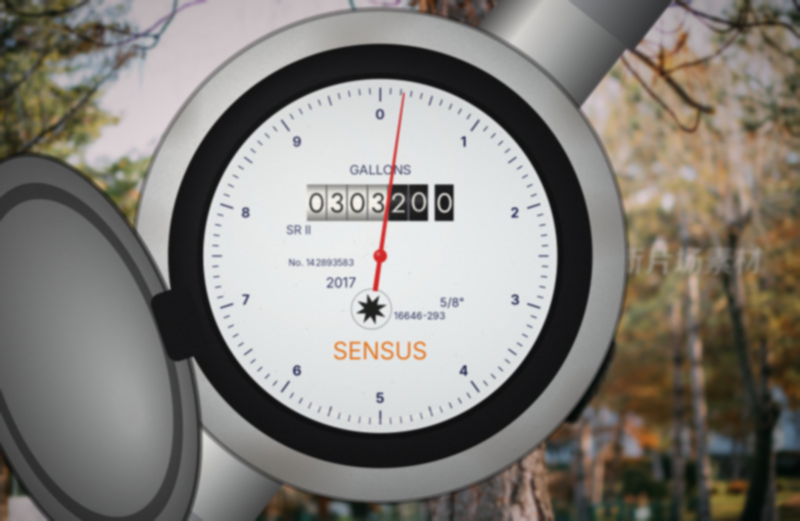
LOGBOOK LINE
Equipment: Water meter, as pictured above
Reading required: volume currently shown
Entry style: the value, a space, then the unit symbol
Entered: 303200.2 gal
